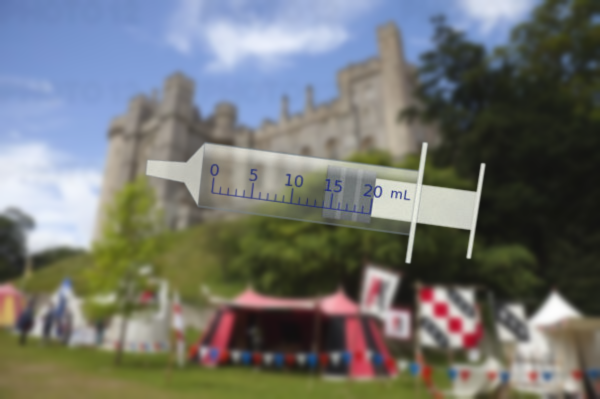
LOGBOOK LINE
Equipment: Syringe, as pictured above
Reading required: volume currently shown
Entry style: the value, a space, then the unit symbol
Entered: 14 mL
